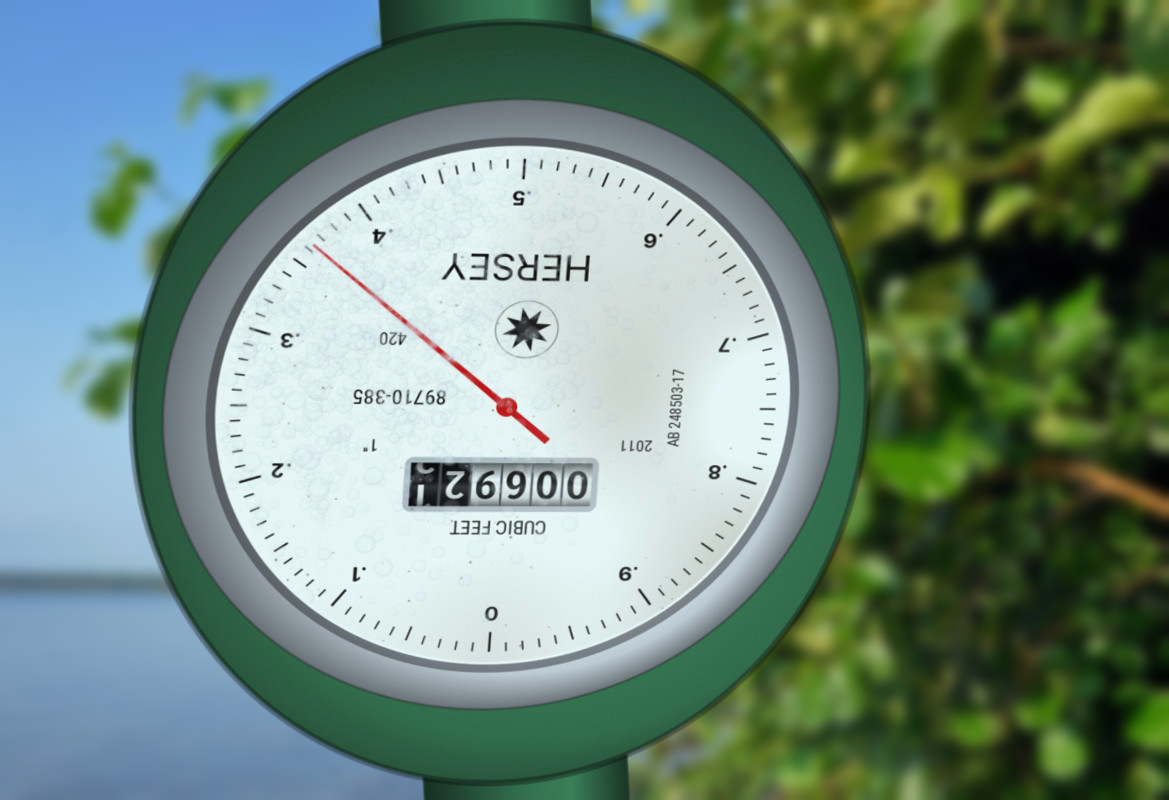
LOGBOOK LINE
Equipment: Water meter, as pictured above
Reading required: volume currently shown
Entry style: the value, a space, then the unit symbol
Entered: 6921.36 ft³
